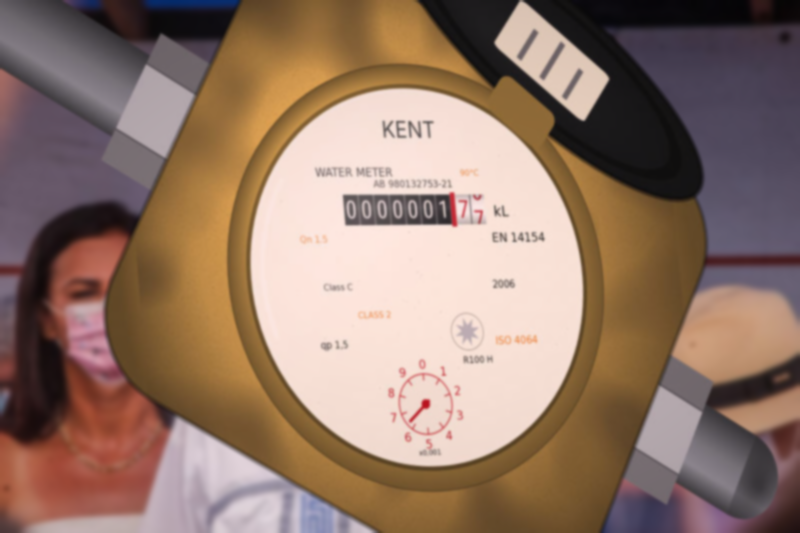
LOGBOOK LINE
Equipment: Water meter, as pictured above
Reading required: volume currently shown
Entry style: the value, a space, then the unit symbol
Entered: 1.766 kL
